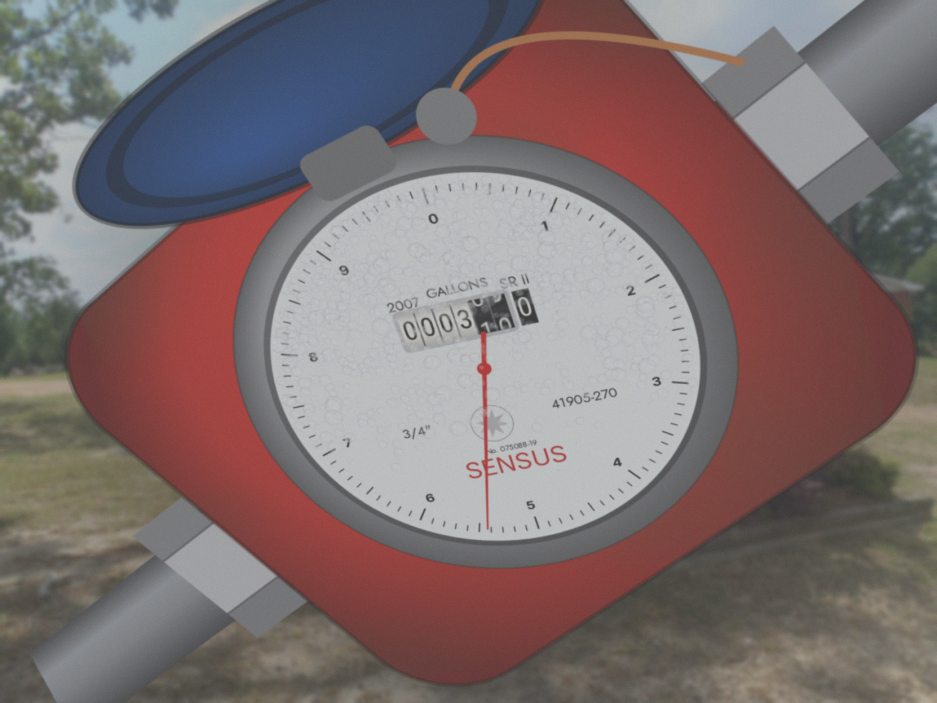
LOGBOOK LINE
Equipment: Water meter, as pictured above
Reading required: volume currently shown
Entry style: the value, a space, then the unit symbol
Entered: 3095.4 gal
